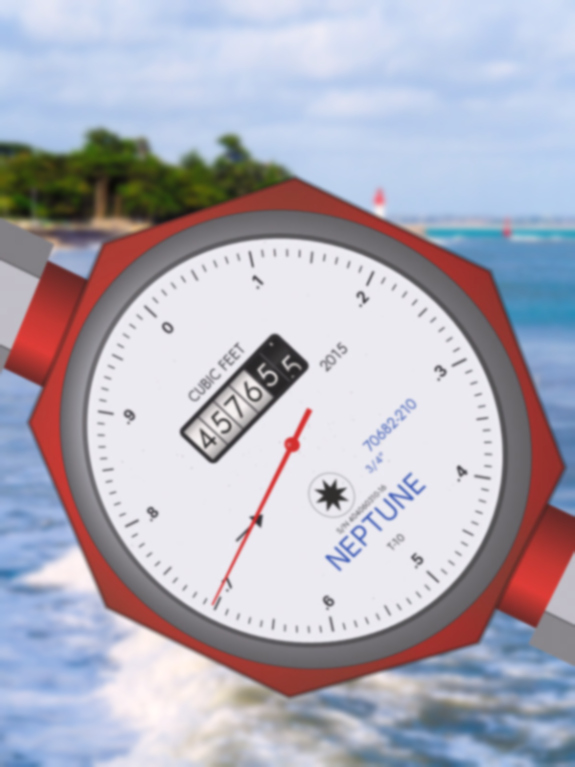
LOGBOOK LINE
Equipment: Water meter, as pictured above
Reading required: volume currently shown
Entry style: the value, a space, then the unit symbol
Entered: 457654.70 ft³
